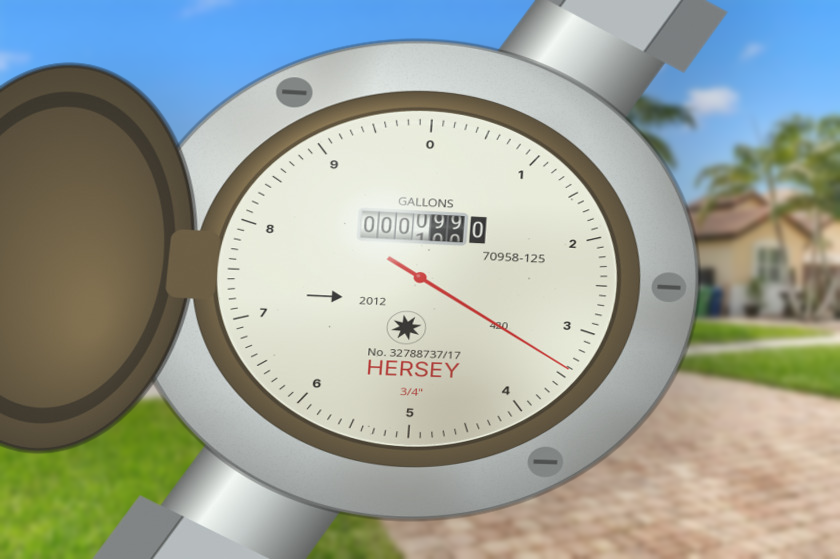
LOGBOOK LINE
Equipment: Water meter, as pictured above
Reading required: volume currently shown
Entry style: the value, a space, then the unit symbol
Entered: 993.4 gal
